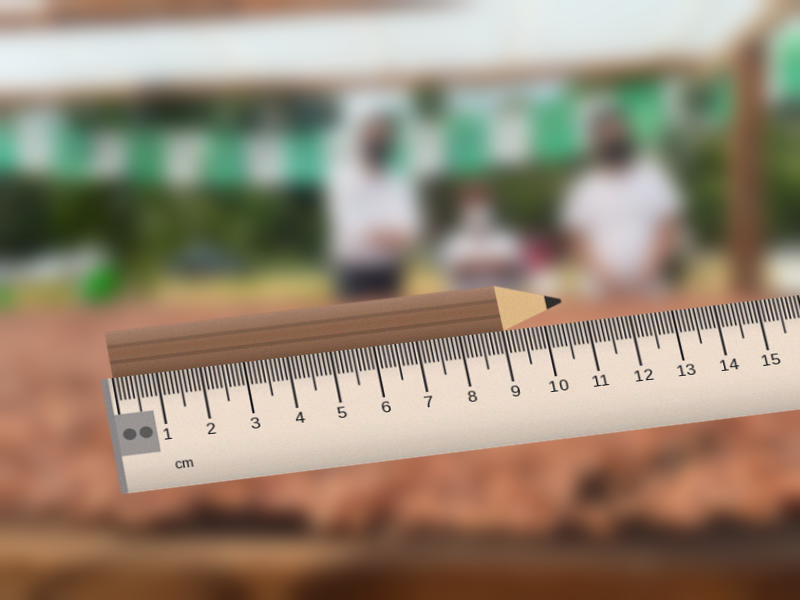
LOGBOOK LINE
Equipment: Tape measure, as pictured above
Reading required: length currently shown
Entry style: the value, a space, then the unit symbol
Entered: 10.5 cm
